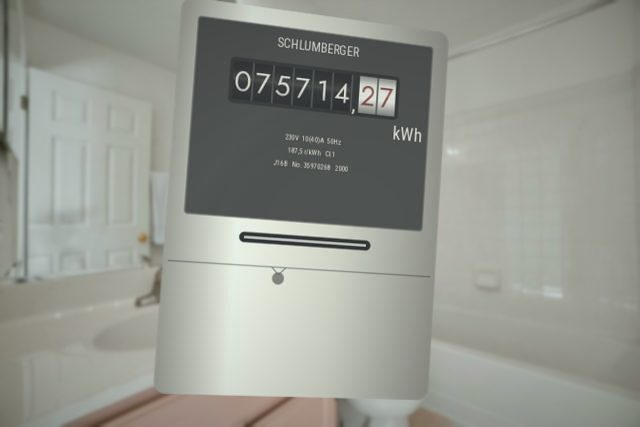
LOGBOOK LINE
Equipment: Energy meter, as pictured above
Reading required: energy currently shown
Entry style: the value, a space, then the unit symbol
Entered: 75714.27 kWh
